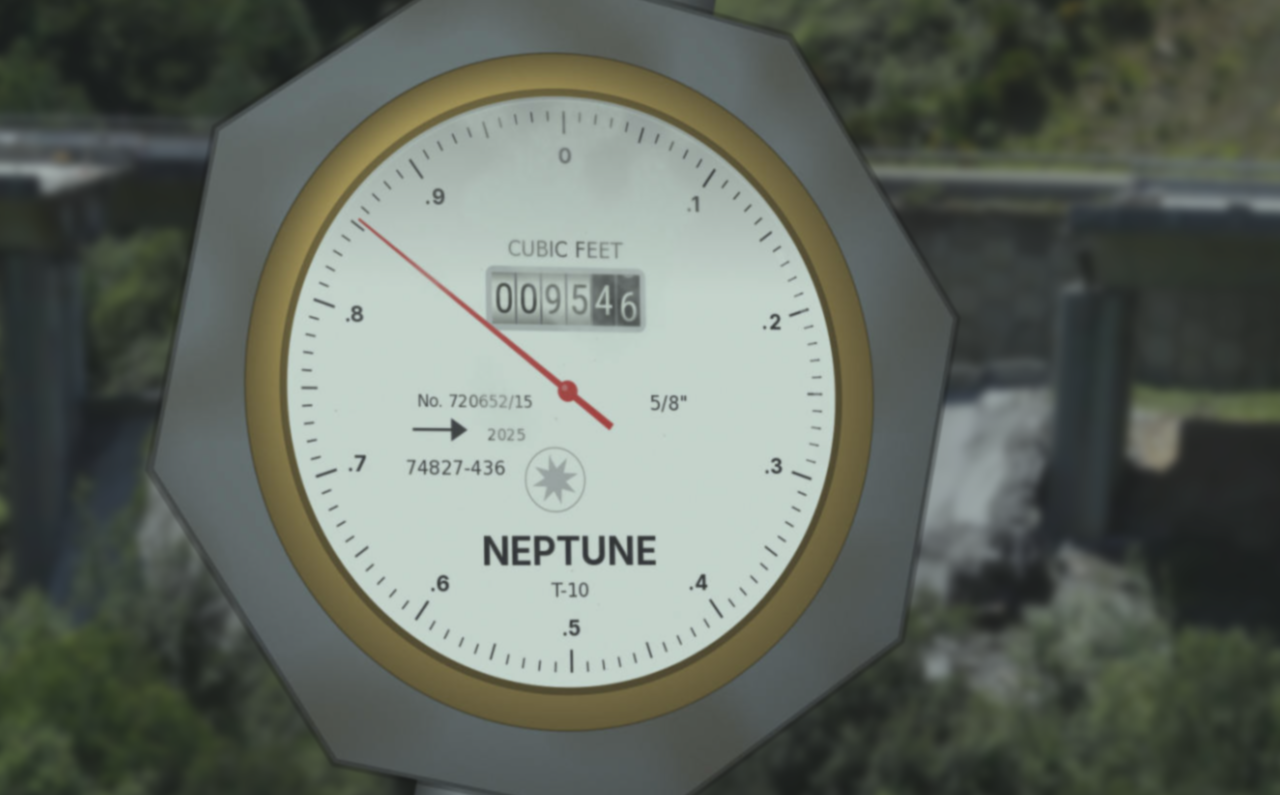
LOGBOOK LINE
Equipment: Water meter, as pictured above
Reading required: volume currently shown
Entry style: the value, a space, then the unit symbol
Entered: 9545.85 ft³
